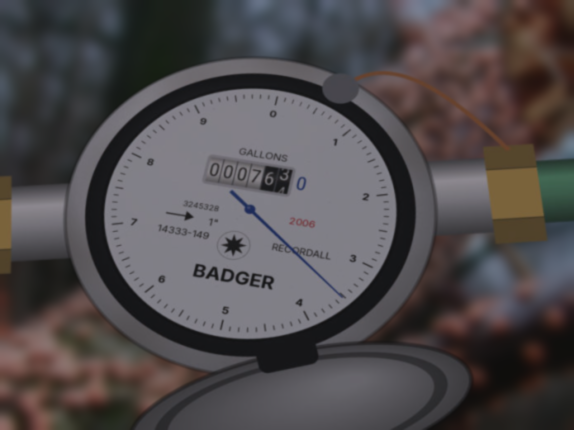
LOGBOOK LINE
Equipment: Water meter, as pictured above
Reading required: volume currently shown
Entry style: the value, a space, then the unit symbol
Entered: 7633.5 gal
